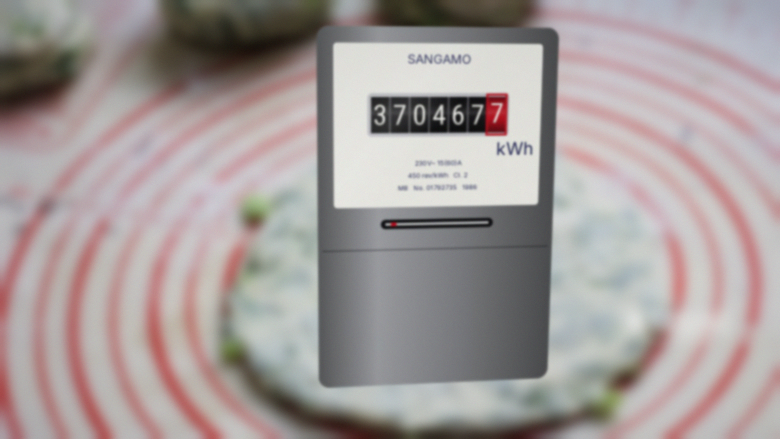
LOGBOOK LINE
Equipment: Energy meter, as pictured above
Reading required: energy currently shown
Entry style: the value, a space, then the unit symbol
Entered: 370467.7 kWh
